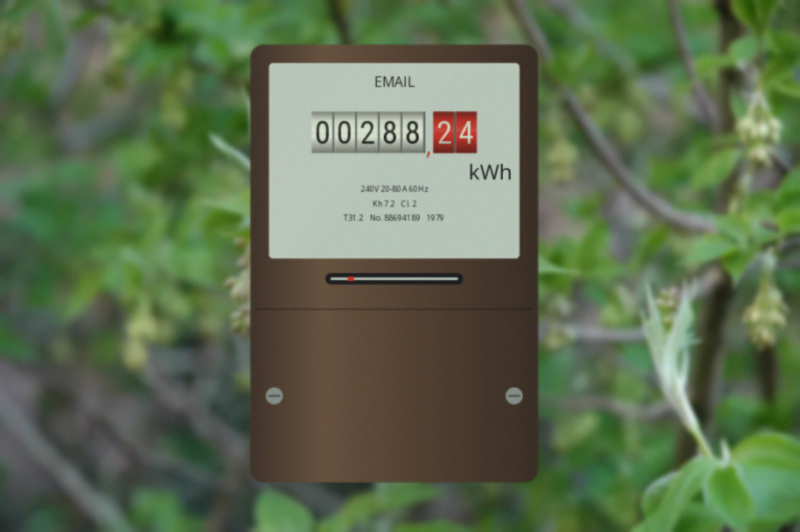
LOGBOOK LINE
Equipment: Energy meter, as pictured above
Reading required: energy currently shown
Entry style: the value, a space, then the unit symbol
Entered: 288.24 kWh
